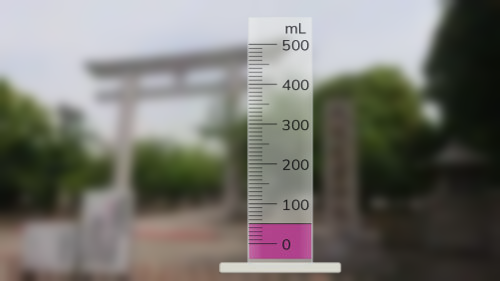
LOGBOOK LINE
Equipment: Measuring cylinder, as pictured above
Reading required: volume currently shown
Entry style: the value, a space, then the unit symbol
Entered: 50 mL
